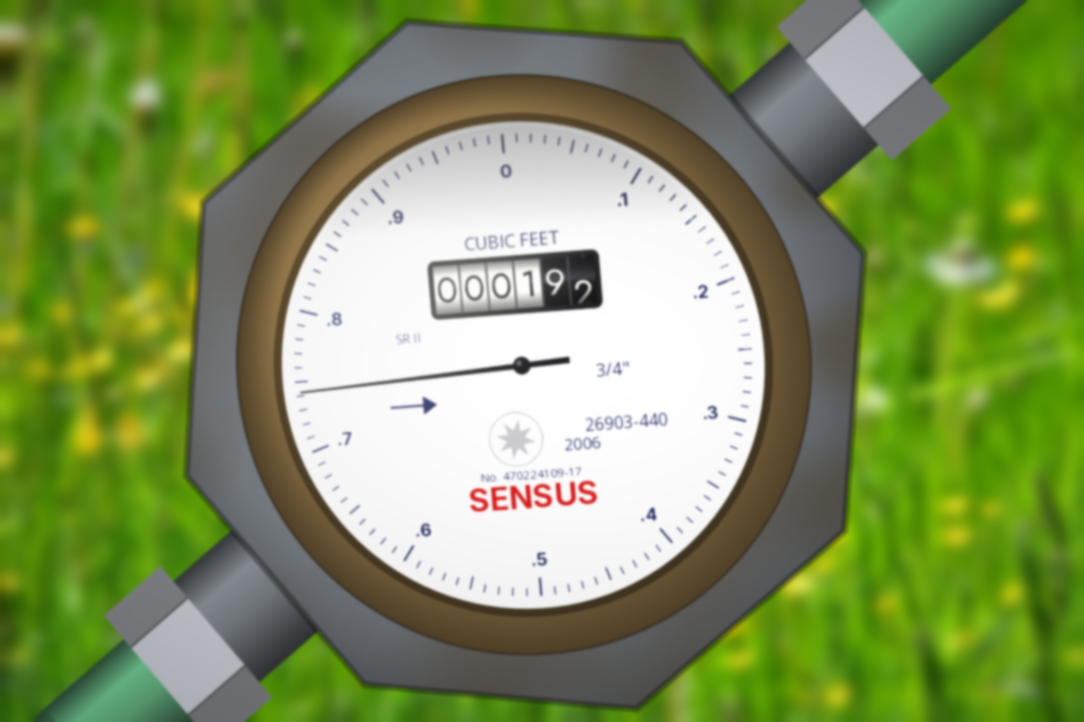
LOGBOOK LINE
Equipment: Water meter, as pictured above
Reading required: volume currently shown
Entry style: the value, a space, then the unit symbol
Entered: 191.74 ft³
